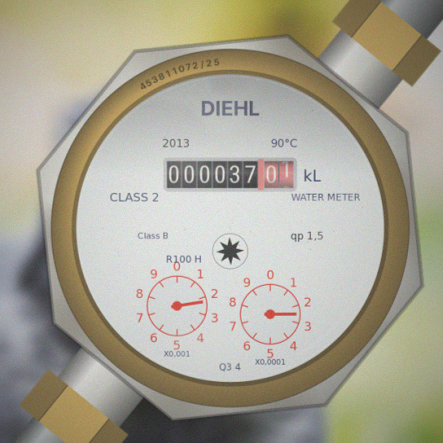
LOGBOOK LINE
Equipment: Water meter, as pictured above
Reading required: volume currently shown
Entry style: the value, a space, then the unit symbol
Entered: 37.0122 kL
